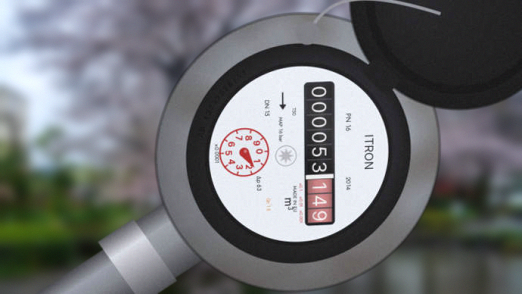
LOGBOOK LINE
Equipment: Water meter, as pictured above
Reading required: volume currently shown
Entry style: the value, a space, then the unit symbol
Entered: 53.1491 m³
